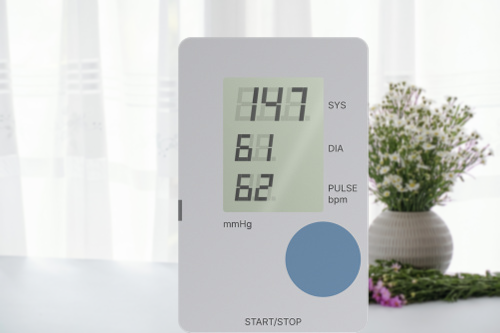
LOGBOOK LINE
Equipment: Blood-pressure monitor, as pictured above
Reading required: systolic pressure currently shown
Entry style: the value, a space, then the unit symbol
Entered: 147 mmHg
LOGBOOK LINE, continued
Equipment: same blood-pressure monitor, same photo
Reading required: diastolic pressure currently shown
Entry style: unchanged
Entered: 61 mmHg
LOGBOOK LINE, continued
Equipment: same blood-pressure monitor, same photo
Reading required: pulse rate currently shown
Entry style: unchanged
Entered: 62 bpm
